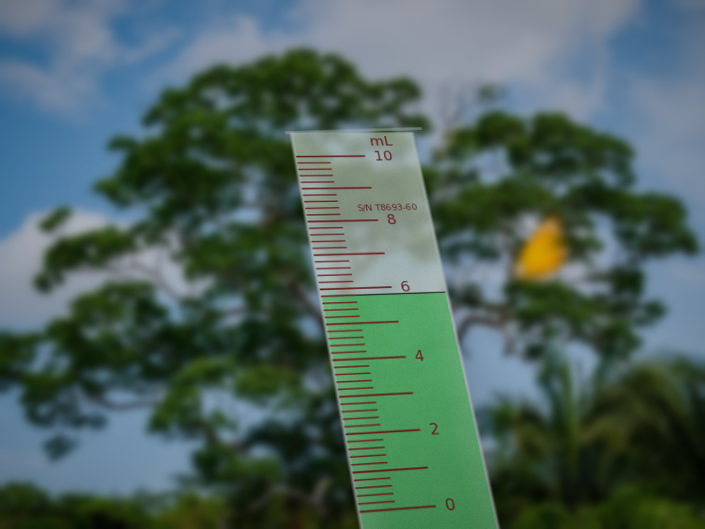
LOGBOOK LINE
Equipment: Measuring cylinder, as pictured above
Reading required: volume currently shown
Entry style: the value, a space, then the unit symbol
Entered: 5.8 mL
